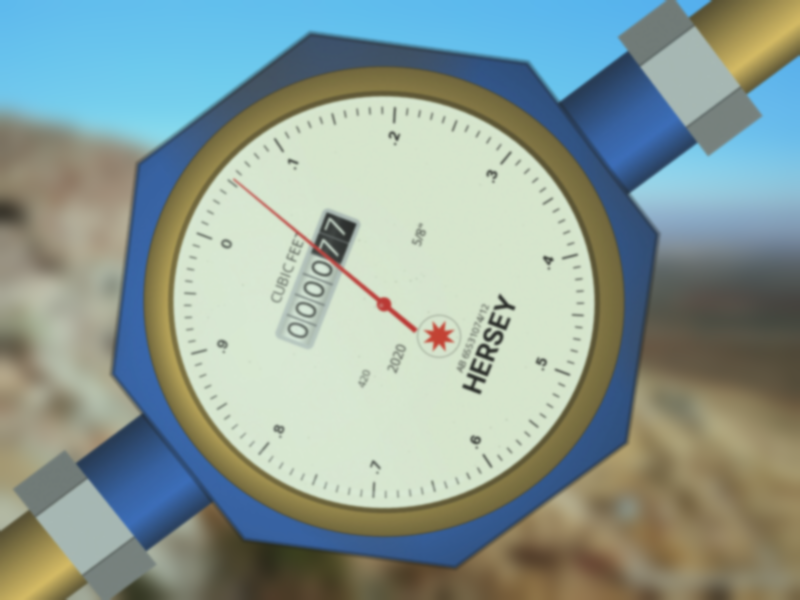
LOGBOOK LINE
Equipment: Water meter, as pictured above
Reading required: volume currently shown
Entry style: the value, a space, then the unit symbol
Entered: 77.05 ft³
